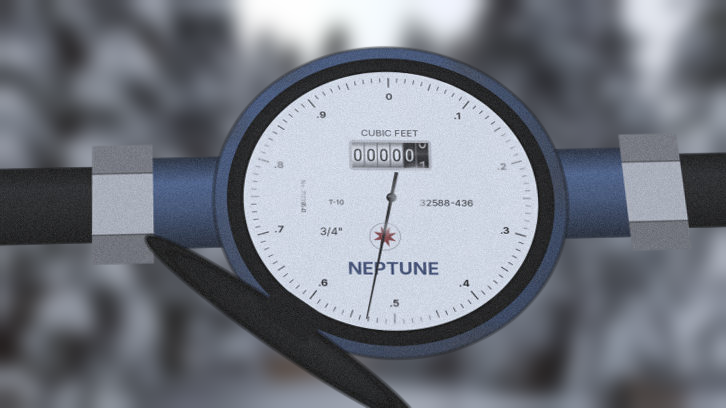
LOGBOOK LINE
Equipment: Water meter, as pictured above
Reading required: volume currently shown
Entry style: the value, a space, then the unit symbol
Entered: 0.53 ft³
